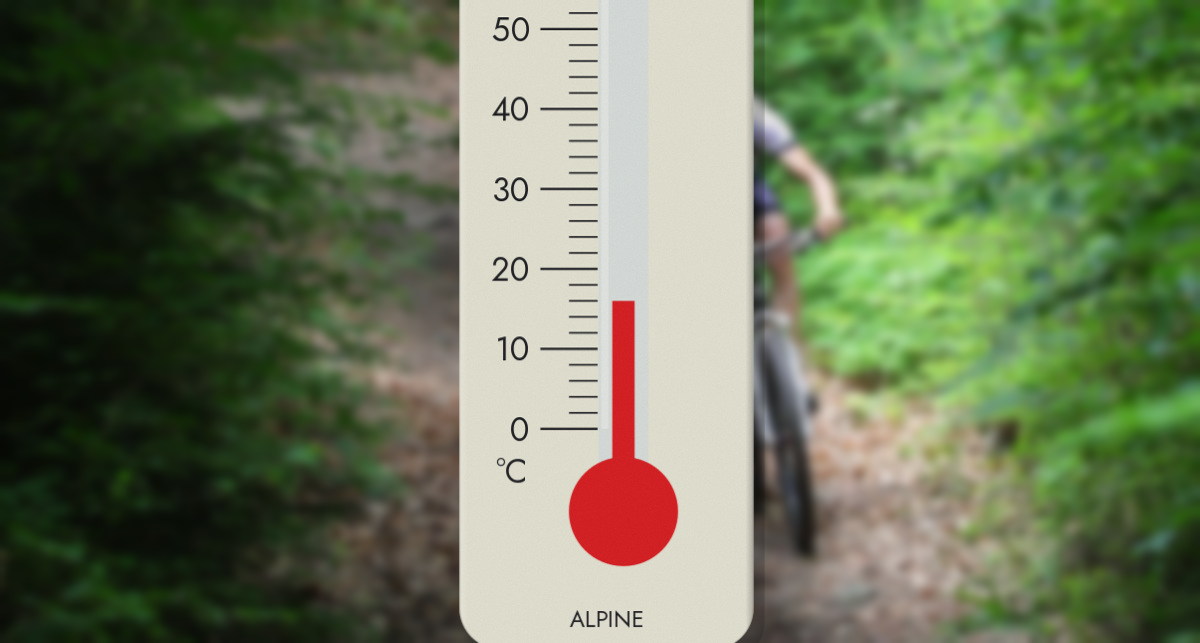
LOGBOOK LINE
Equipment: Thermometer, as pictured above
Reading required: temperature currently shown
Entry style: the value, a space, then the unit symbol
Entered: 16 °C
